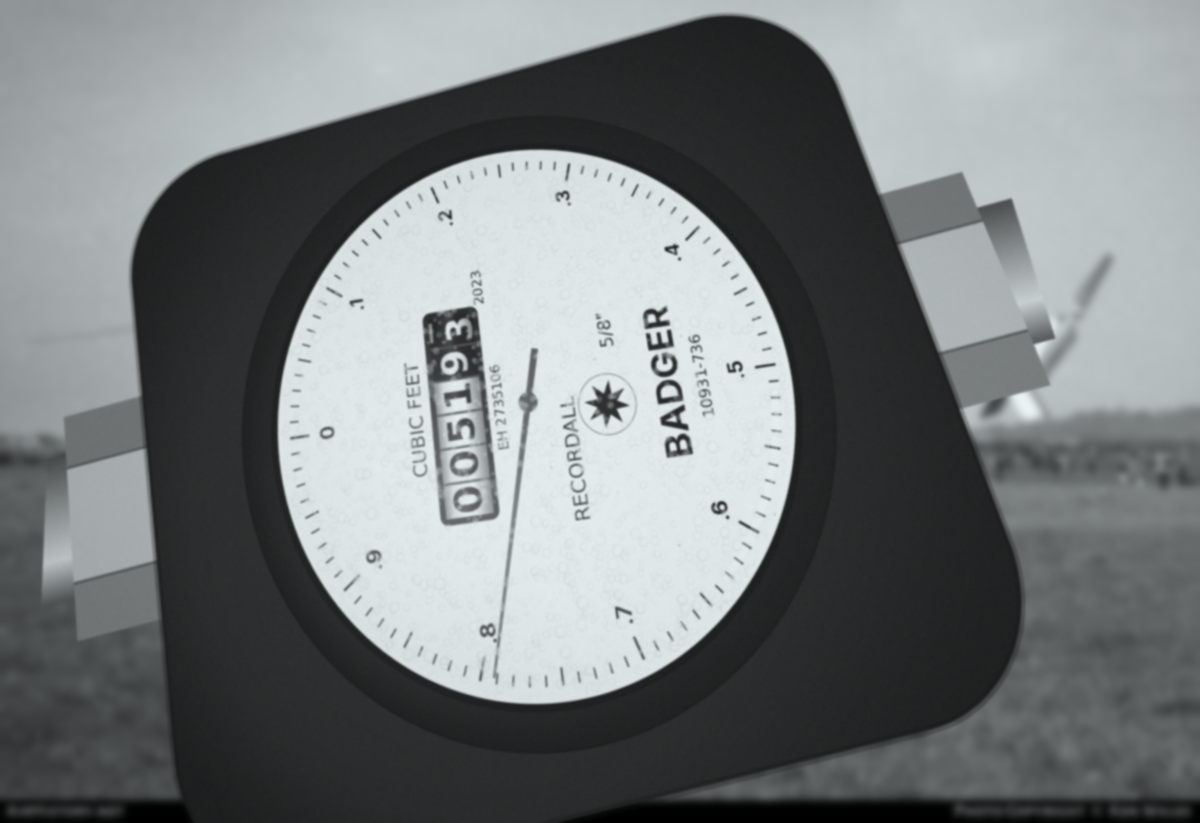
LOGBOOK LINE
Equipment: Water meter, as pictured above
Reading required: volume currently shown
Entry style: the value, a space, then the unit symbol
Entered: 5192.79 ft³
